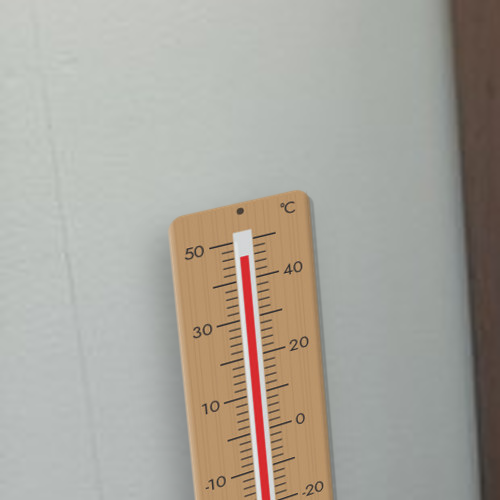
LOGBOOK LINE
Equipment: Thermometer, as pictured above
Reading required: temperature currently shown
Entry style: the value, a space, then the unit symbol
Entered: 46 °C
